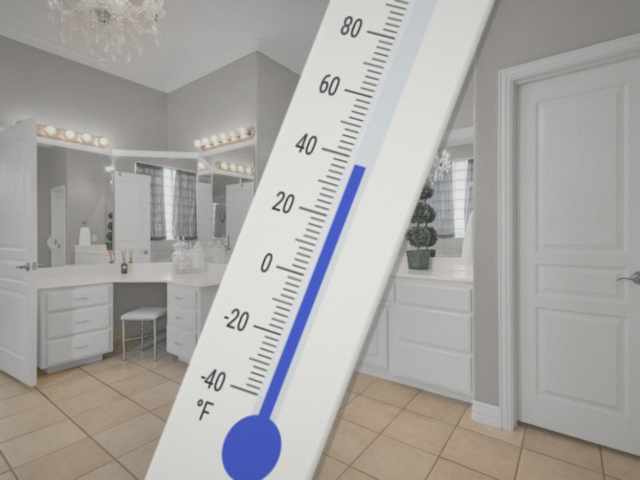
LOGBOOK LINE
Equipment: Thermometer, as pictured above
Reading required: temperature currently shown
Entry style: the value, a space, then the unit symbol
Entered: 38 °F
